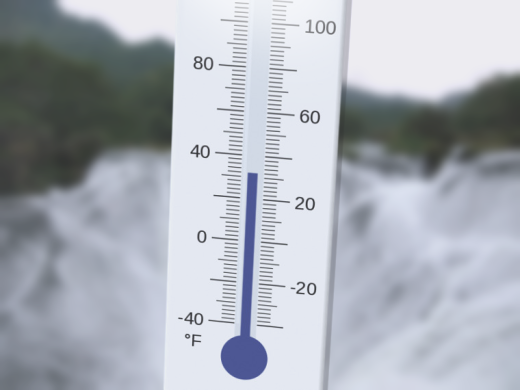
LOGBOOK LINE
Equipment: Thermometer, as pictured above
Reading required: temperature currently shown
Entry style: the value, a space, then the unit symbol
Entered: 32 °F
